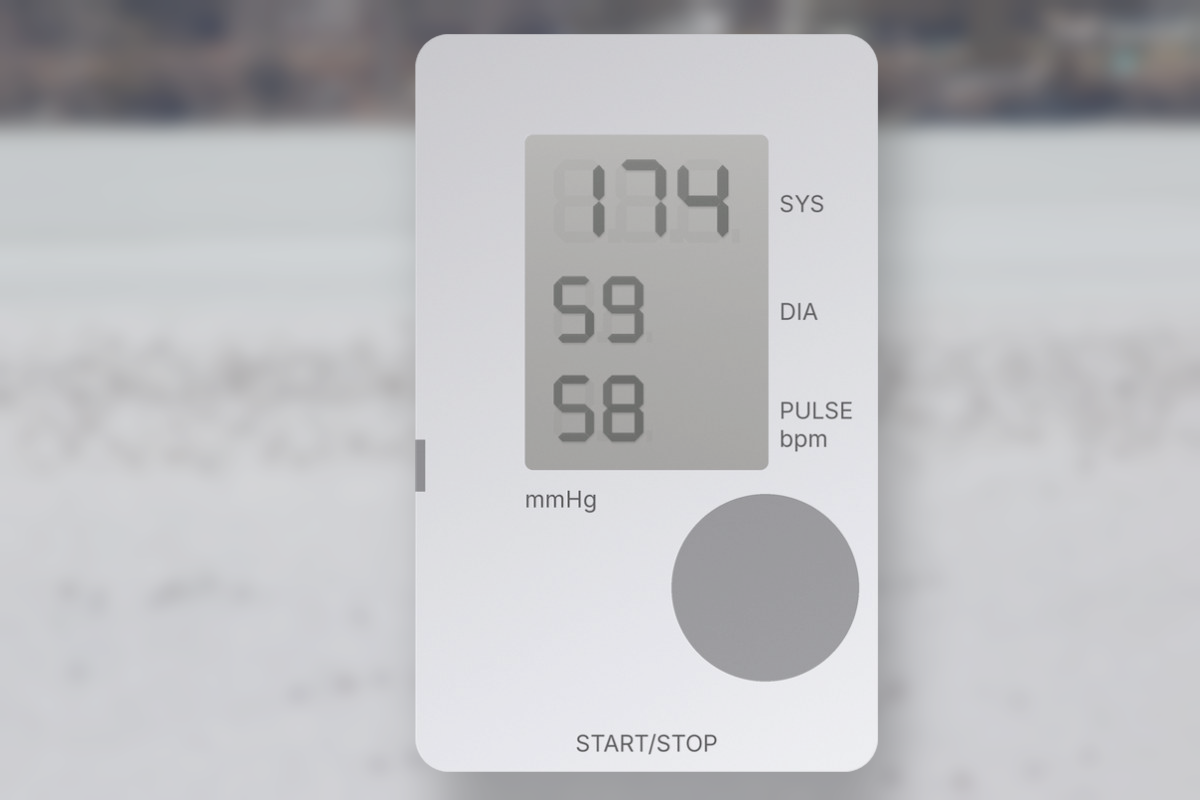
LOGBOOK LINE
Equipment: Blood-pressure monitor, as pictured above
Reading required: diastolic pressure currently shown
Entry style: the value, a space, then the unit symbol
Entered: 59 mmHg
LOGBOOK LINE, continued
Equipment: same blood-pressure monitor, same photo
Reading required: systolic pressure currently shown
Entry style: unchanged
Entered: 174 mmHg
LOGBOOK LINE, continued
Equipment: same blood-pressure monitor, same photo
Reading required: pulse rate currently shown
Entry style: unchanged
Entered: 58 bpm
